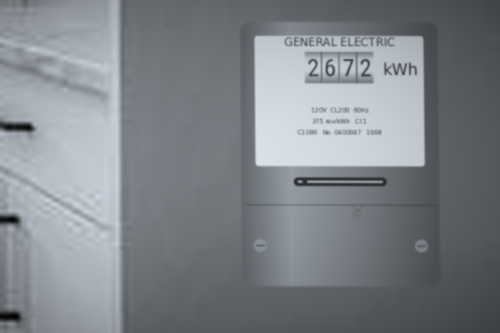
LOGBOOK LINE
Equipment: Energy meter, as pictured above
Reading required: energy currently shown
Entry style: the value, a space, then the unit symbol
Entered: 2672 kWh
